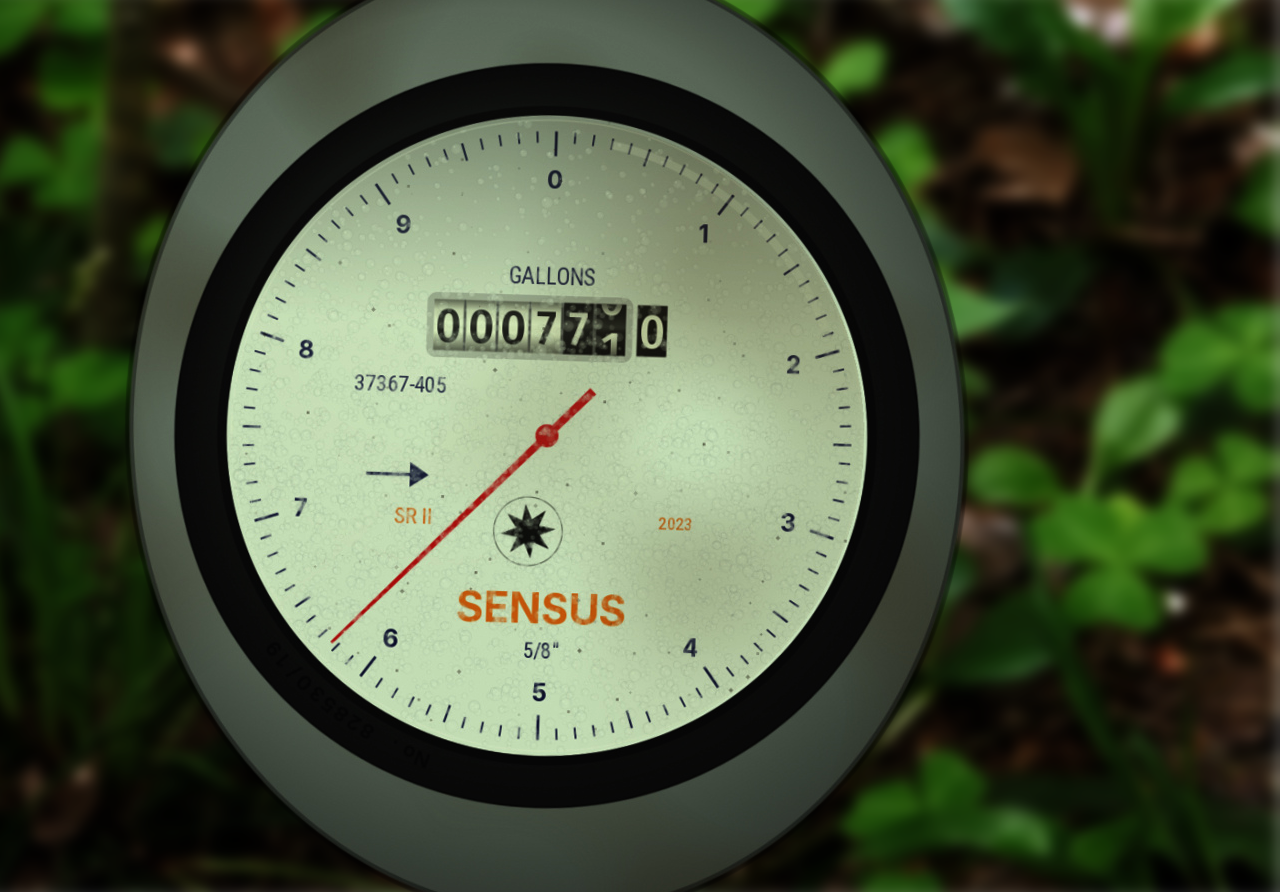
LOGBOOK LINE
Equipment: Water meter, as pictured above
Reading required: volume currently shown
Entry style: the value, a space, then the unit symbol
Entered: 7706.2 gal
